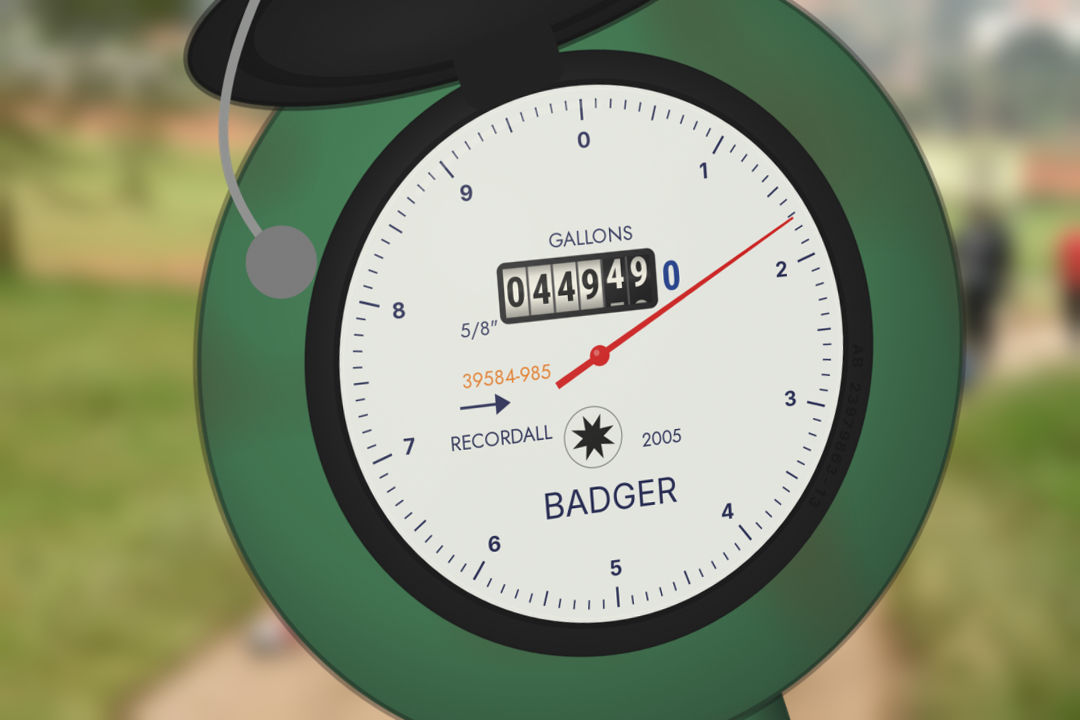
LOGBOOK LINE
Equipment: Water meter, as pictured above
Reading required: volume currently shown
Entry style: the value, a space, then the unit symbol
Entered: 449491.7 gal
